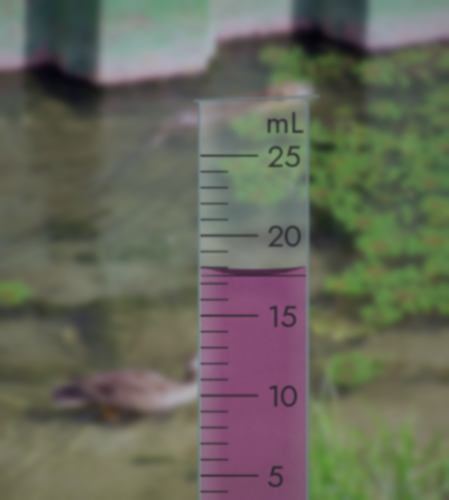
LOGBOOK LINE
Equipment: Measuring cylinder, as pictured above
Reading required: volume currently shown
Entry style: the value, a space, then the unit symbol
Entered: 17.5 mL
